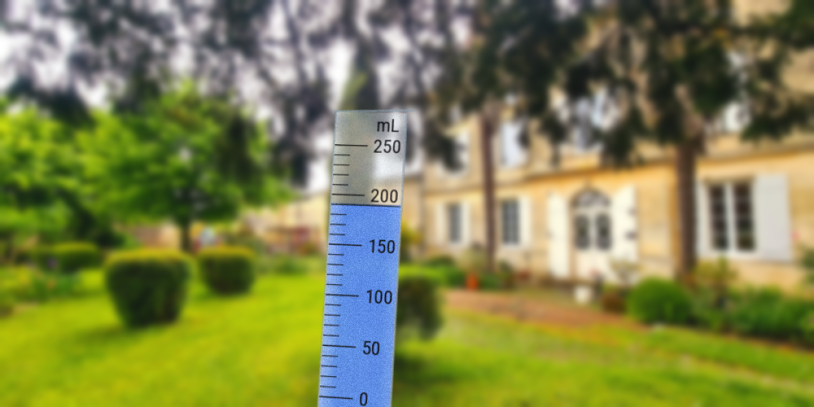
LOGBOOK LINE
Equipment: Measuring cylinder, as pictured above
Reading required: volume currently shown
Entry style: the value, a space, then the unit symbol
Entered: 190 mL
